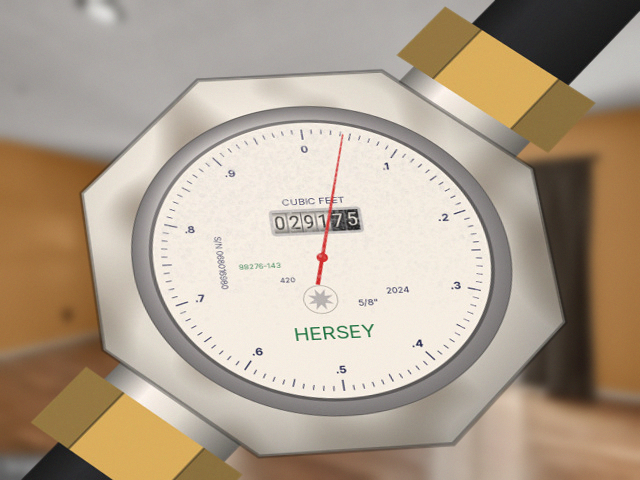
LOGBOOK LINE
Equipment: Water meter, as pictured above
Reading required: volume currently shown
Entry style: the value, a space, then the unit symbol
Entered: 29175.04 ft³
